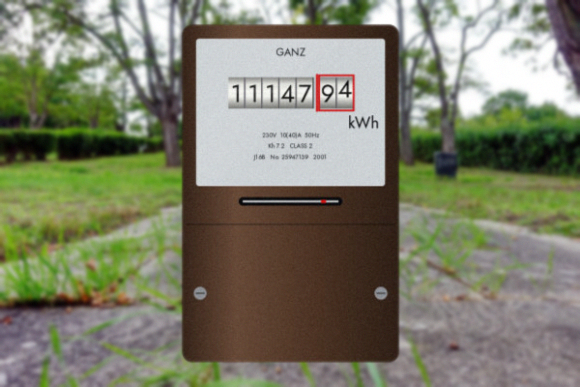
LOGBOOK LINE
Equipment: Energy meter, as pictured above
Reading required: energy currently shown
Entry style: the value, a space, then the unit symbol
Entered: 11147.94 kWh
